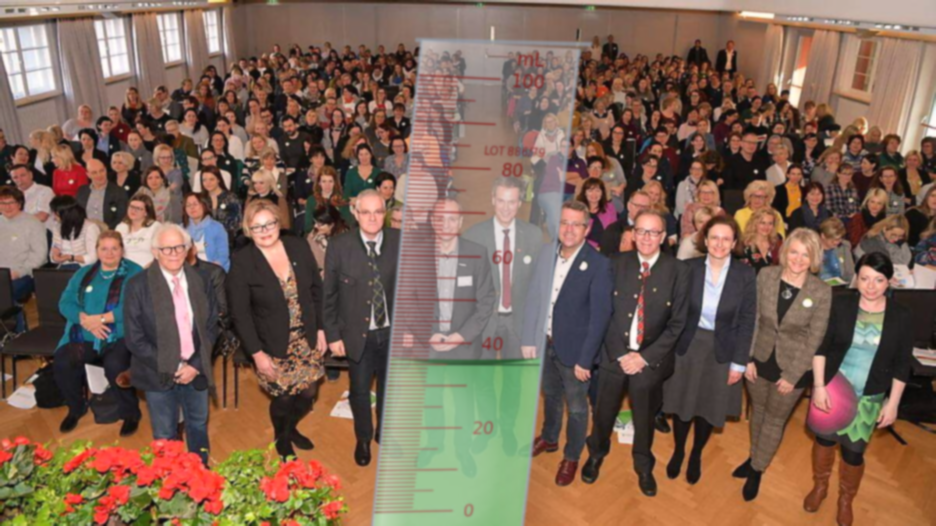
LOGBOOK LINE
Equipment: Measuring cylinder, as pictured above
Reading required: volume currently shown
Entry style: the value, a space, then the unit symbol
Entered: 35 mL
